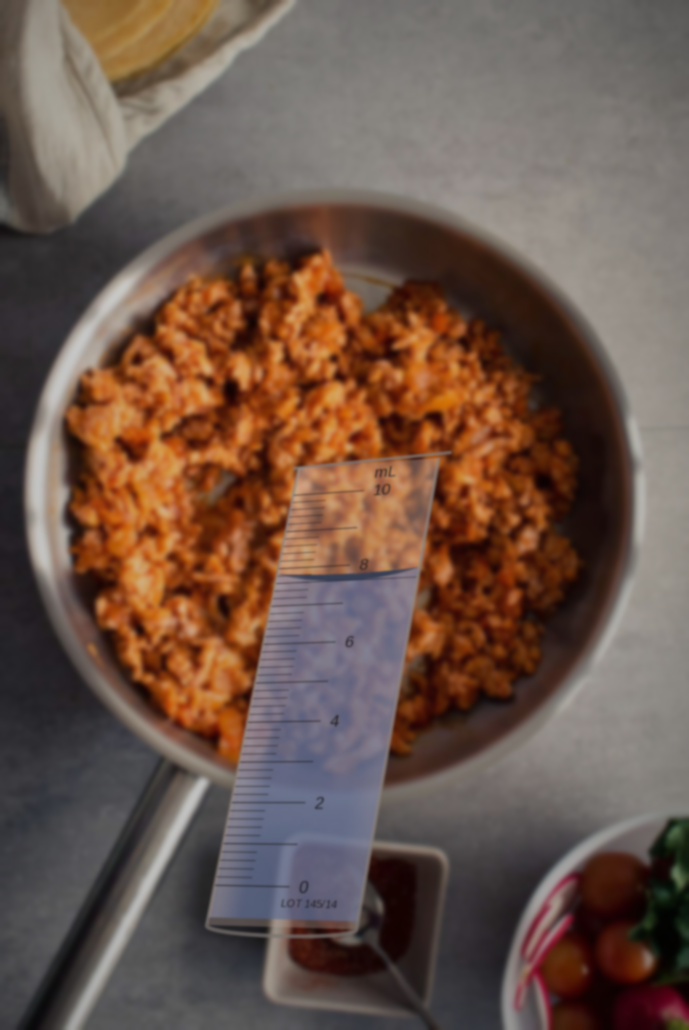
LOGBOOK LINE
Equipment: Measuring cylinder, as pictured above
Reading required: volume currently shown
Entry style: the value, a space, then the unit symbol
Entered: 7.6 mL
